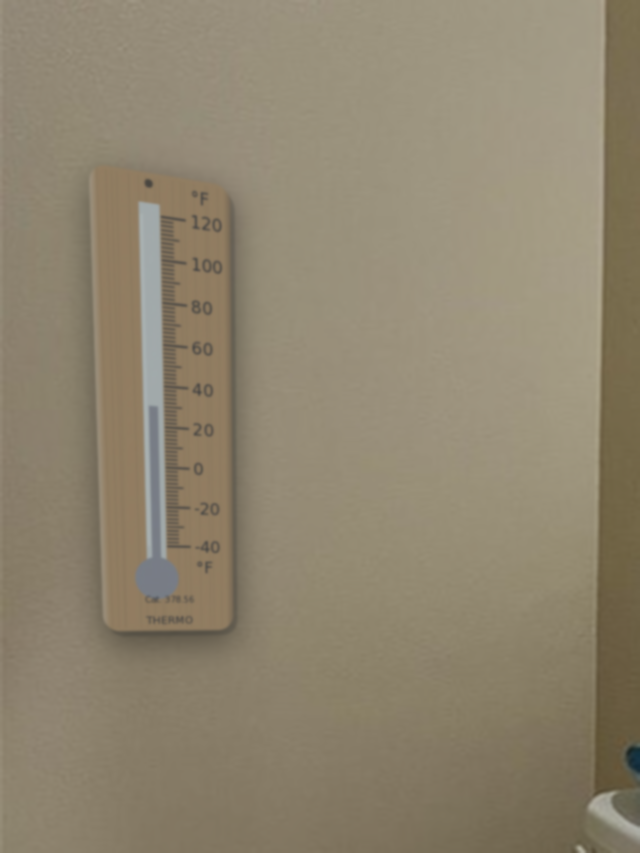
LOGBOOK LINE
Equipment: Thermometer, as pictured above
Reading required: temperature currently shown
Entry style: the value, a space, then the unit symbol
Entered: 30 °F
